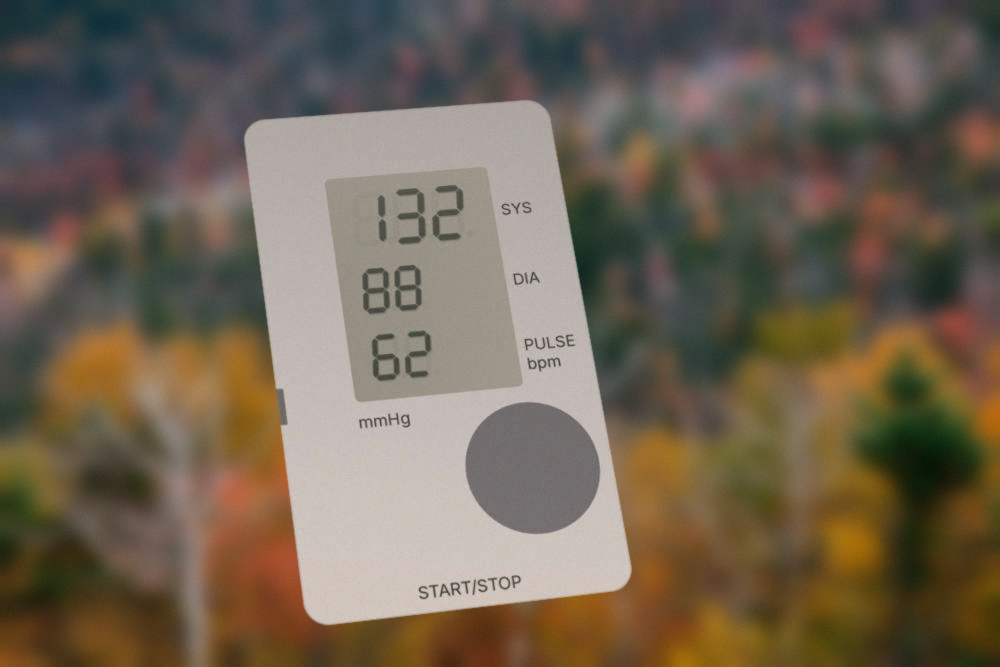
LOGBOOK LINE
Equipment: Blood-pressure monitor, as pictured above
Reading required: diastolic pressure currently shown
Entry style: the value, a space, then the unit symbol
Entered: 88 mmHg
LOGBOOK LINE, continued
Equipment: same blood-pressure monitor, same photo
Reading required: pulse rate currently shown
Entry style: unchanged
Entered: 62 bpm
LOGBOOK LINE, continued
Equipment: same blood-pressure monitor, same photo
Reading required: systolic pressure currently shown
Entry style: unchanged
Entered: 132 mmHg
